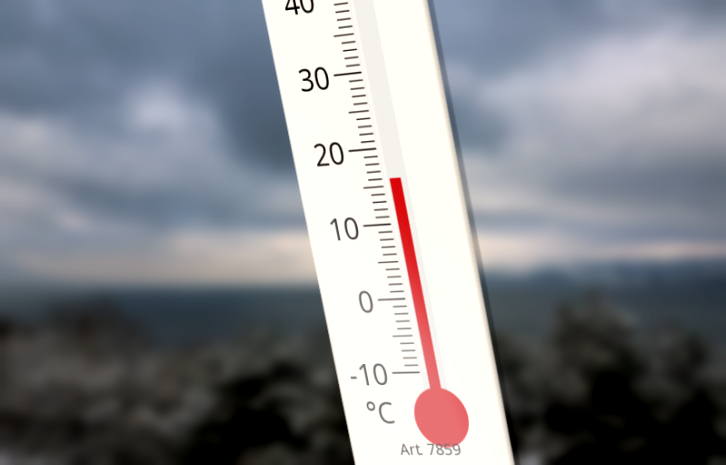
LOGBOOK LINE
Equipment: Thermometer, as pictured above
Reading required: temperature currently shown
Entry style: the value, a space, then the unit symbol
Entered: 16 °C
